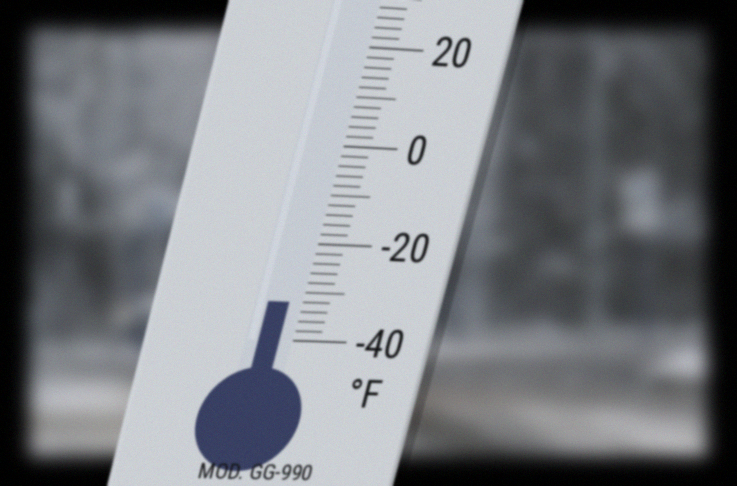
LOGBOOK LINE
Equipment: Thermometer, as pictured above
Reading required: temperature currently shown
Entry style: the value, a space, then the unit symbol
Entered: -32 °F
